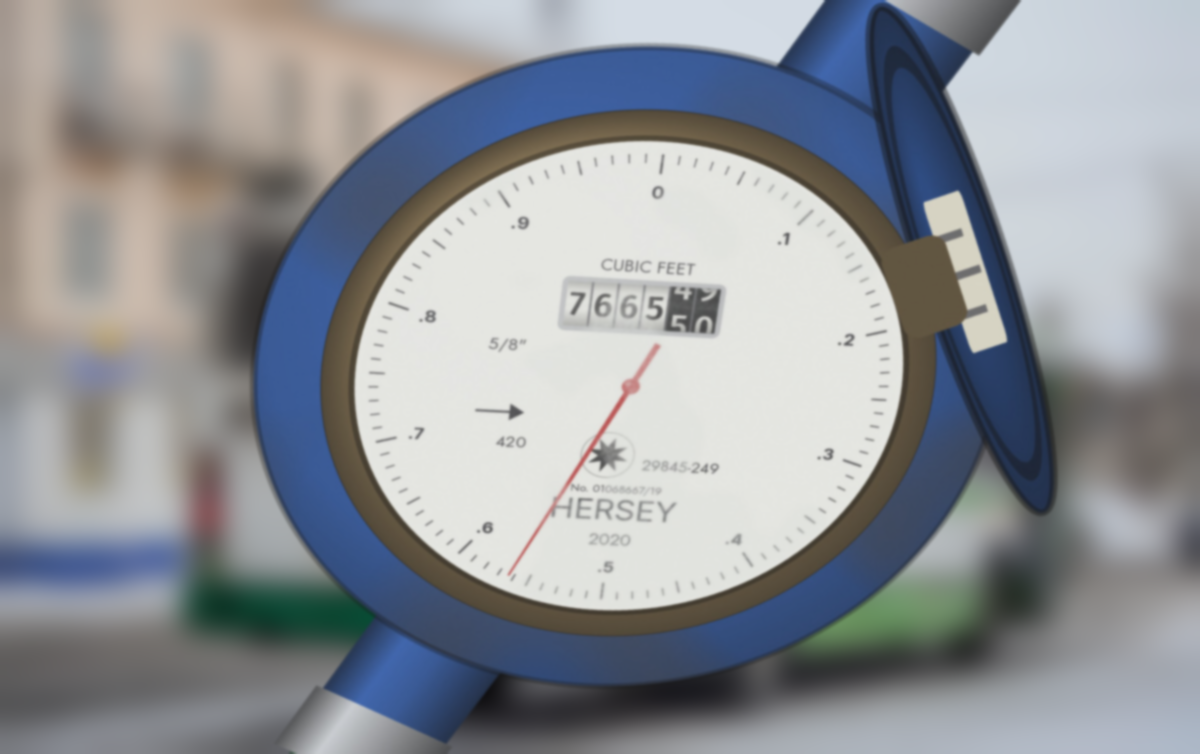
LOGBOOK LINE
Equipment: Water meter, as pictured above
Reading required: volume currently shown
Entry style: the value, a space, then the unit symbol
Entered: 766549.56 ft³
